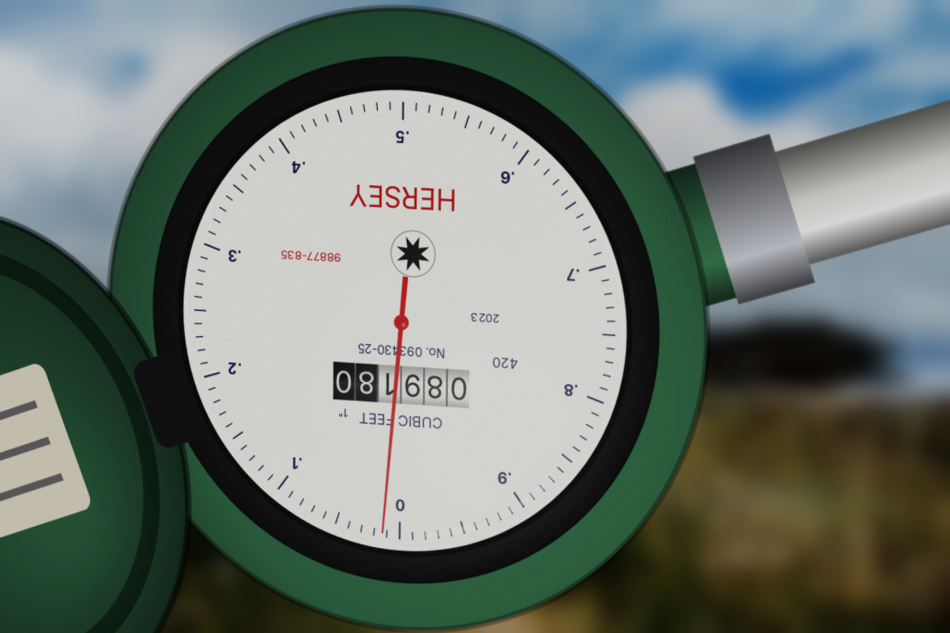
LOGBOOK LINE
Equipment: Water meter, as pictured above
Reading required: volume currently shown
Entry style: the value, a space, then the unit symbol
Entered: 89180.01 ft³
